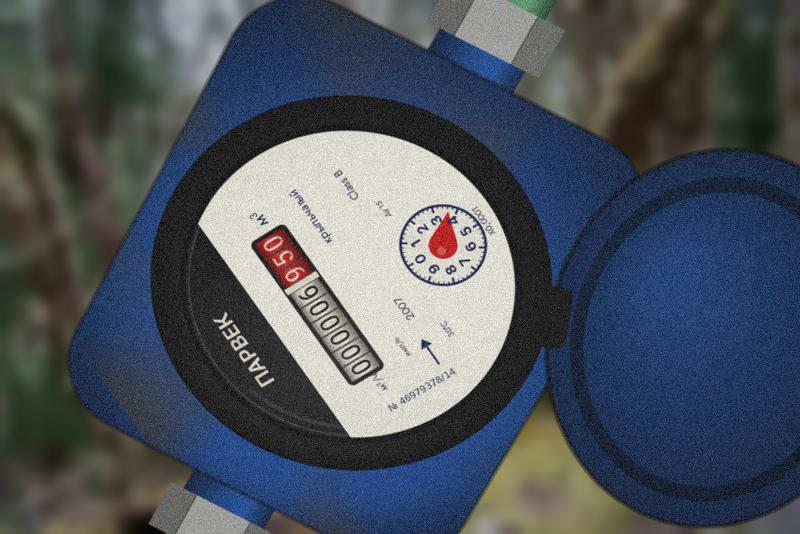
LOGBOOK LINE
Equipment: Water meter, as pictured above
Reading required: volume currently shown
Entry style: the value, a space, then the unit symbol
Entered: 6.9503 m³
